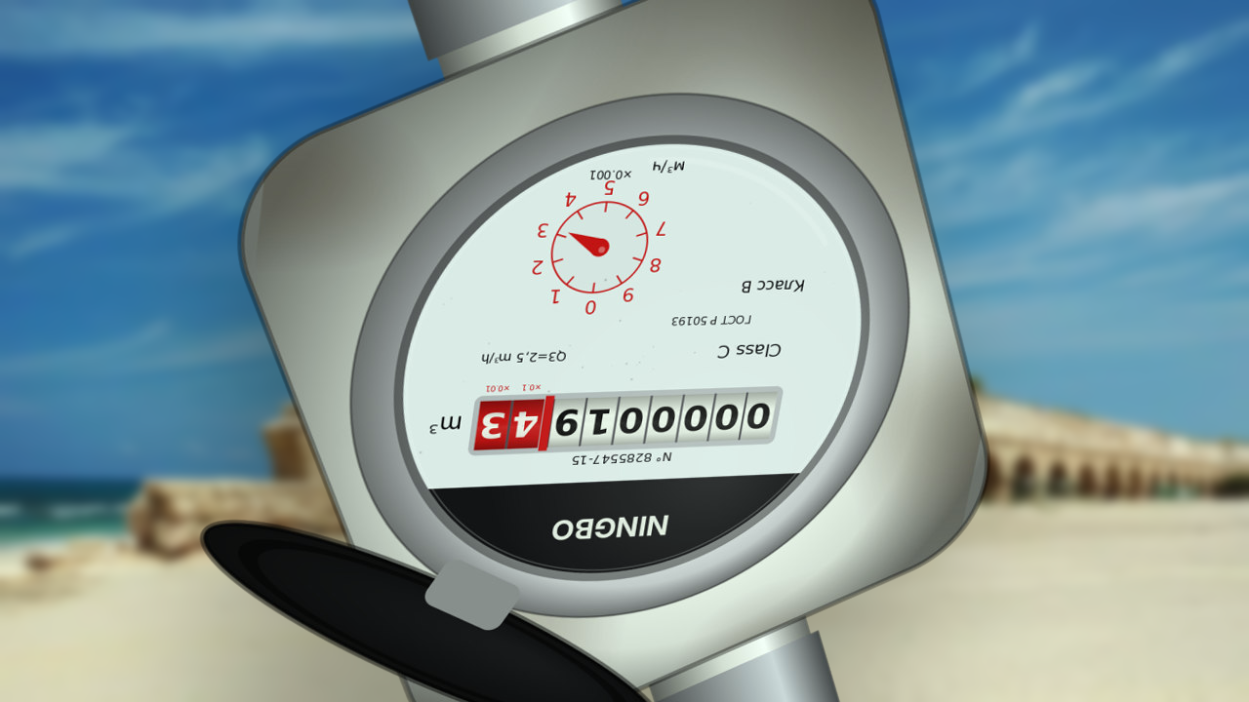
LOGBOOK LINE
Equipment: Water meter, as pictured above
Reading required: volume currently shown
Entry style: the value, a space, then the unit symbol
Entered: 19.433 m³
